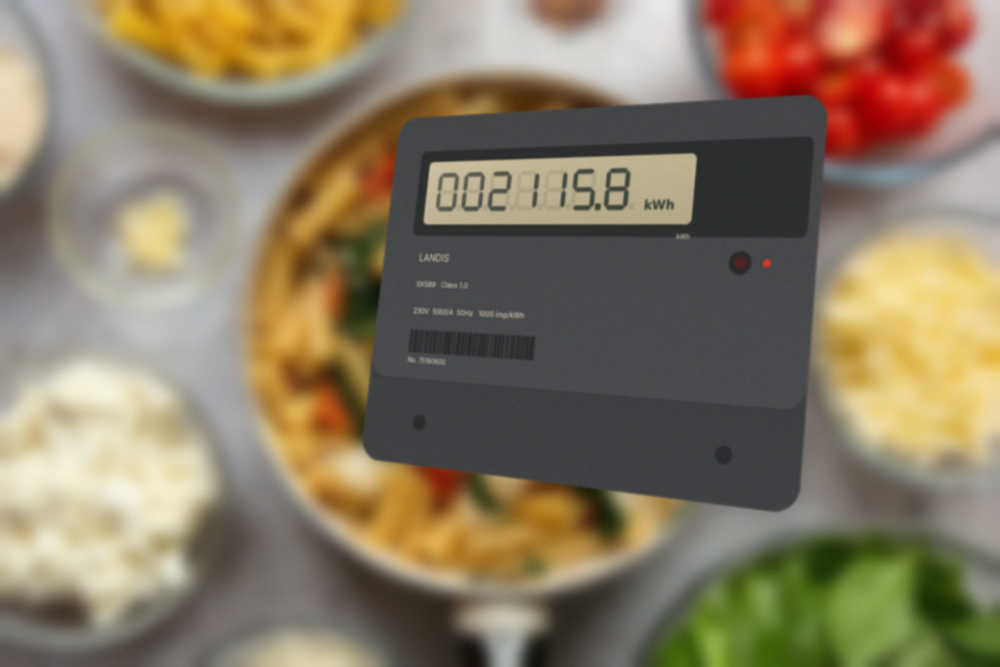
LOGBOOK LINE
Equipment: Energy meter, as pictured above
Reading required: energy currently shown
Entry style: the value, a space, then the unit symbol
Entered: 2115.8 kWh
